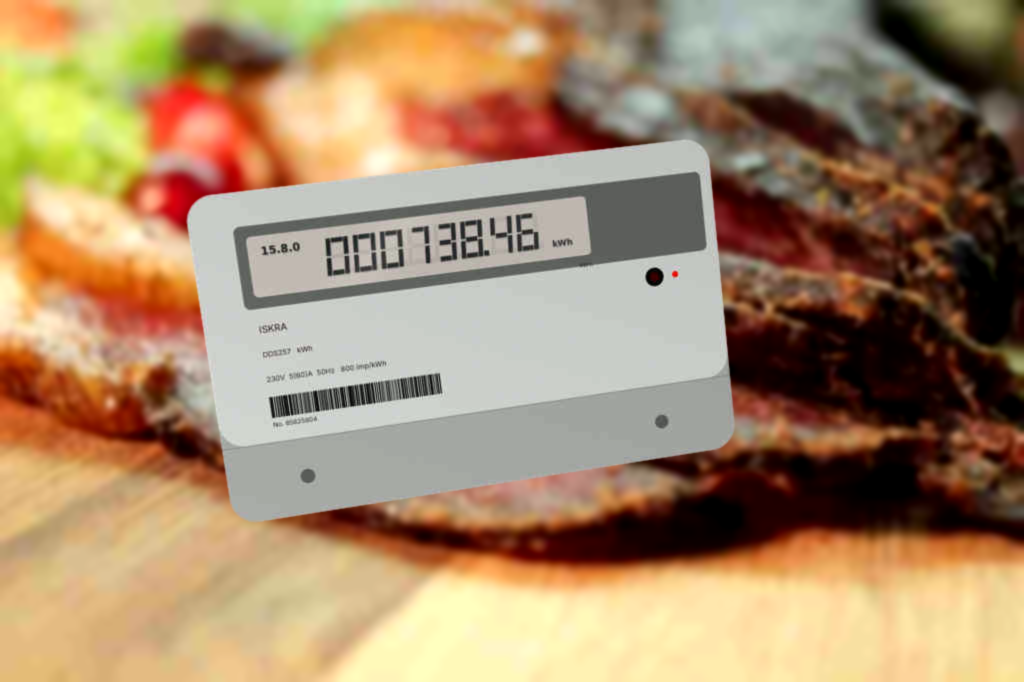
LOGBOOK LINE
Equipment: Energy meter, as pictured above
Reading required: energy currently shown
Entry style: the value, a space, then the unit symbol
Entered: 738.46 kWh
